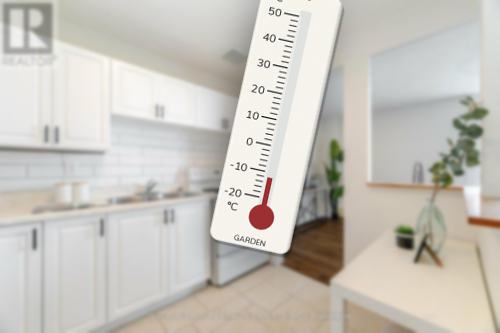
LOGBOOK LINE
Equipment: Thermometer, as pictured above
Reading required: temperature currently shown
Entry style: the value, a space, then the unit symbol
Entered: -12 °C
